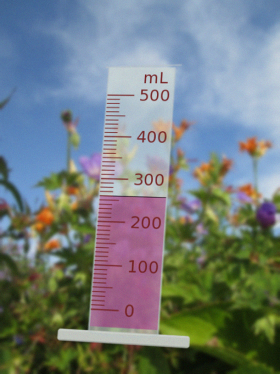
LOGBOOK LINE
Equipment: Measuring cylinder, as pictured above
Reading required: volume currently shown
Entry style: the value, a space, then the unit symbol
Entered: 260 mL
